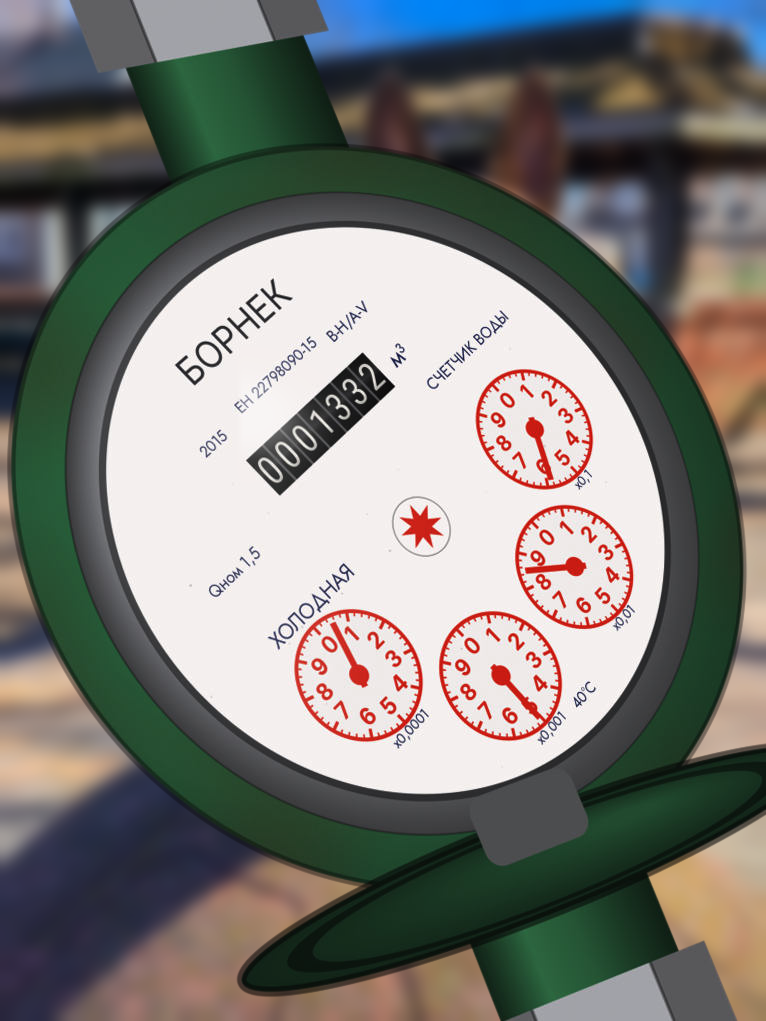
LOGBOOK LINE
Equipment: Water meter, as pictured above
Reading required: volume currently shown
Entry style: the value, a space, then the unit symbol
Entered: 1332.5850 m³
